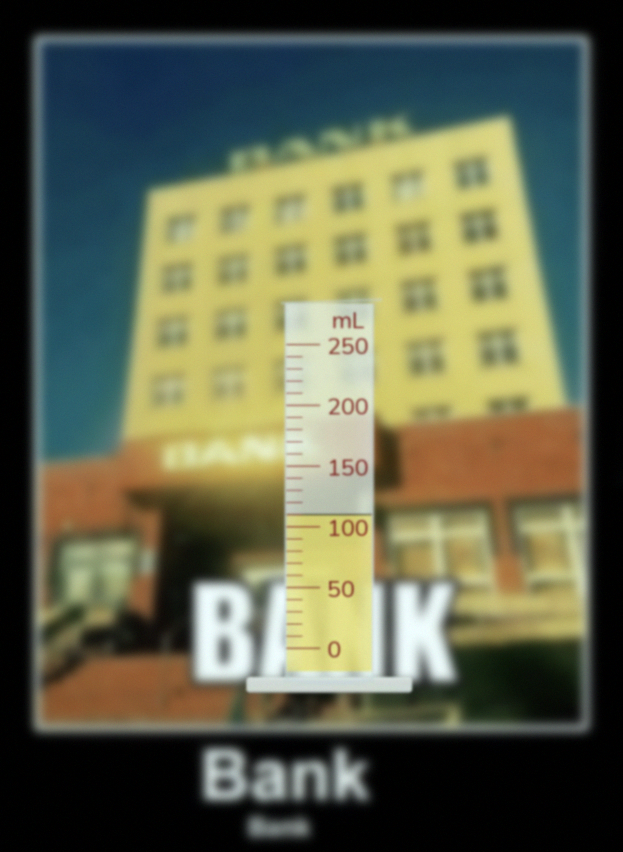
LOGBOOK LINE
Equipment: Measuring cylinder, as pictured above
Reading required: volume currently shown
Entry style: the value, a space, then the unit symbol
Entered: 110 mL
